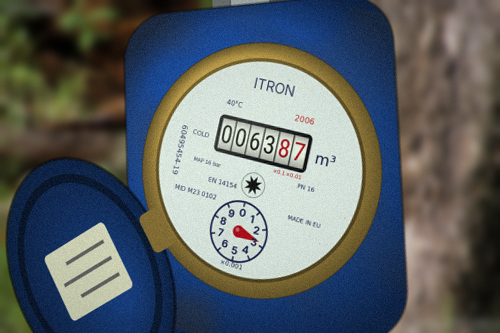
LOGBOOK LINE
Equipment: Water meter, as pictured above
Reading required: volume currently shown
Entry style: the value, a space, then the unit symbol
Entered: 63.872 m³
